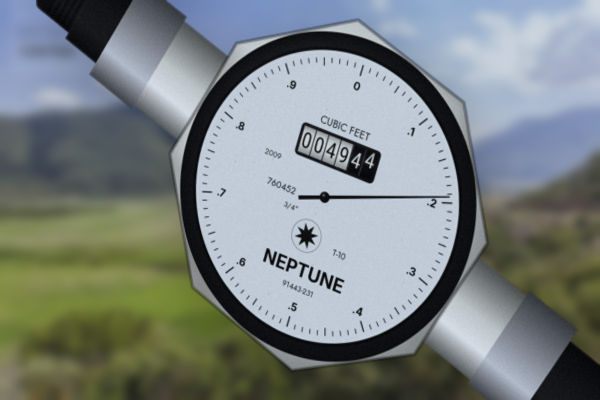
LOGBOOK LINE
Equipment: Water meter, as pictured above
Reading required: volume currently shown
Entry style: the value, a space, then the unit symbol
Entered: 4944.19 ft³
